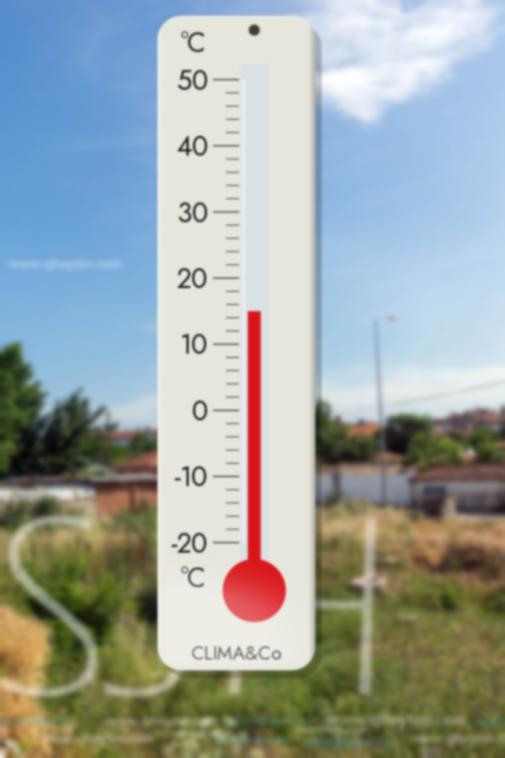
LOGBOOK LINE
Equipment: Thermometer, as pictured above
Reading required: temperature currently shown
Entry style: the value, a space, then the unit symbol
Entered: 15 °C
